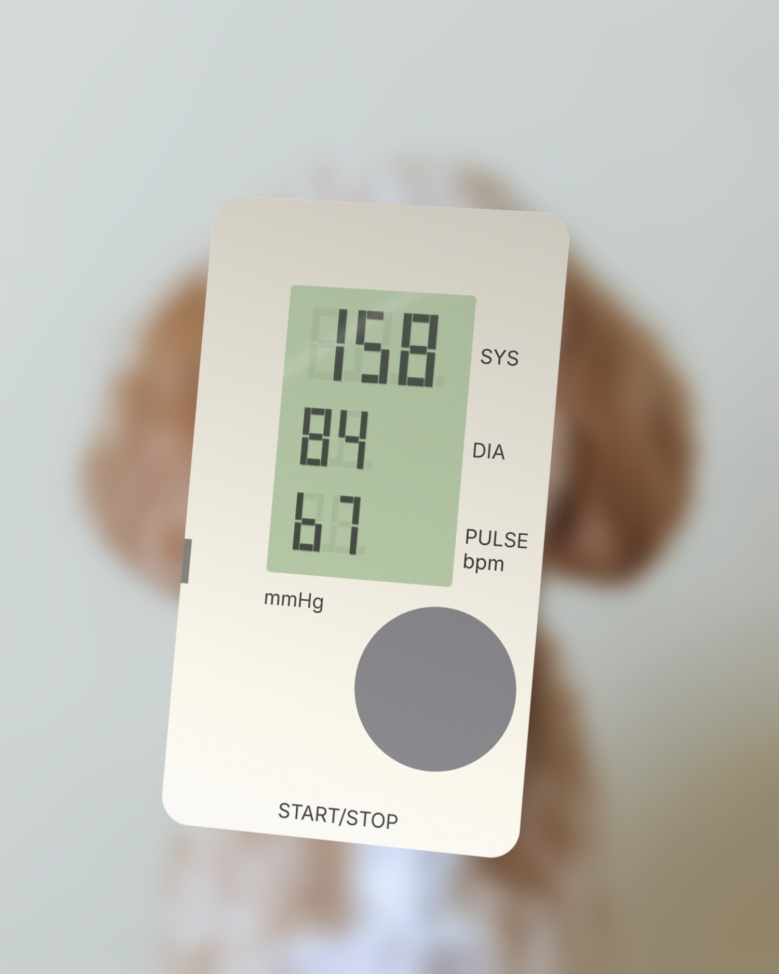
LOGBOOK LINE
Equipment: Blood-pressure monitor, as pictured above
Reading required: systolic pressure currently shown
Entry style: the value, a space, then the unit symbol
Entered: 158 mmHg
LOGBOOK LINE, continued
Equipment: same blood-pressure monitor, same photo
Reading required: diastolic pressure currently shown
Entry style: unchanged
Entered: 84 mmHg
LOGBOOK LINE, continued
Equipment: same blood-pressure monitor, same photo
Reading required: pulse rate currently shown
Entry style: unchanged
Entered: 67 bpm
